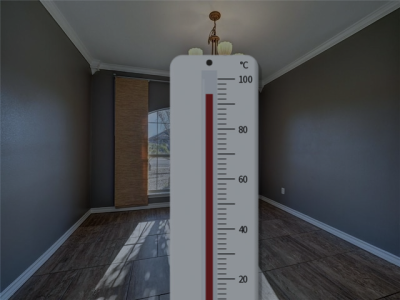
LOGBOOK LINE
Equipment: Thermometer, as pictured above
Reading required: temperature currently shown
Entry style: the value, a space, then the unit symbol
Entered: 94 °C
